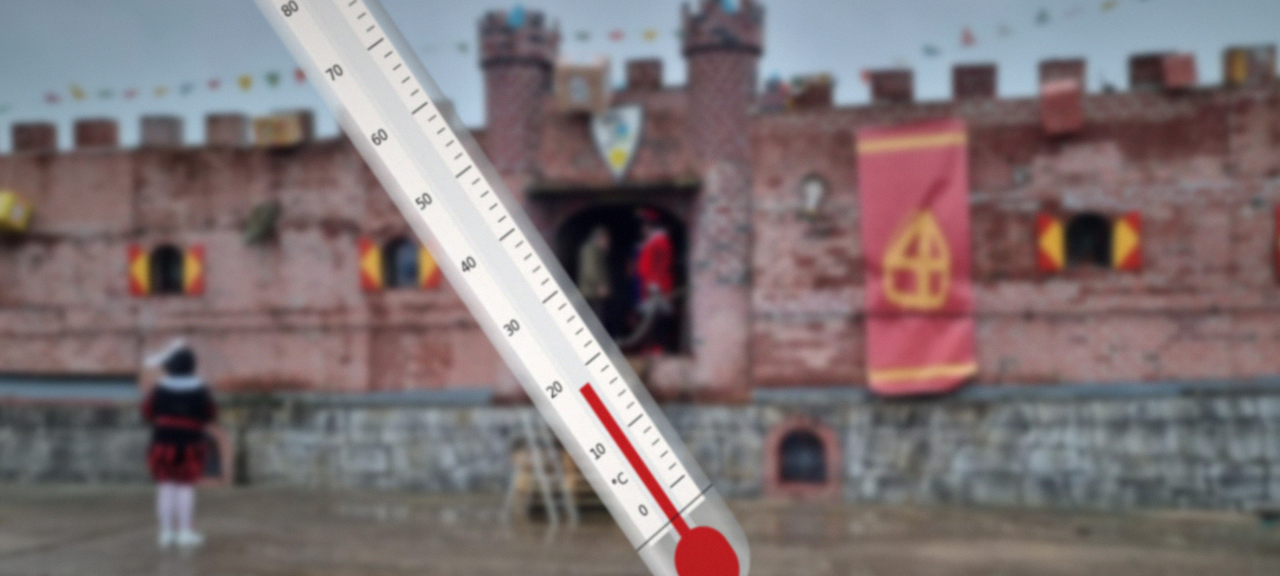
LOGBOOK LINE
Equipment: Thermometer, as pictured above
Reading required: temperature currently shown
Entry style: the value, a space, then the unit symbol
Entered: 18 °C
